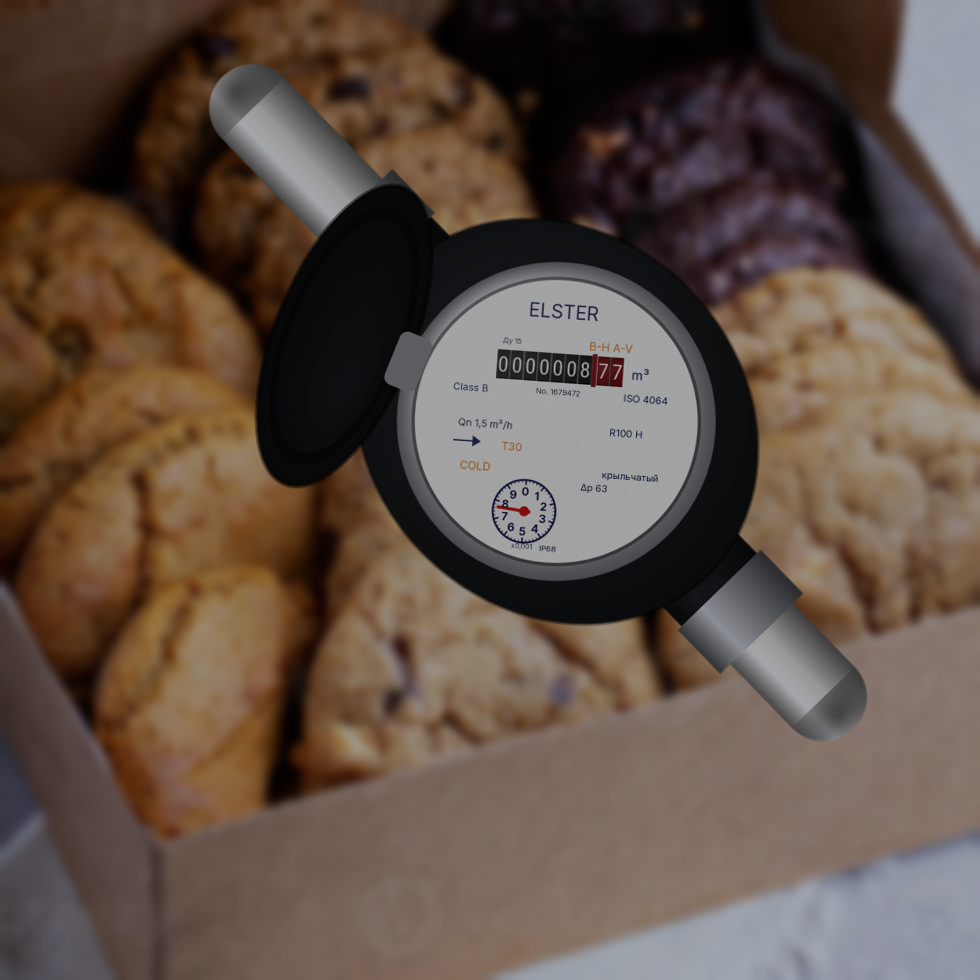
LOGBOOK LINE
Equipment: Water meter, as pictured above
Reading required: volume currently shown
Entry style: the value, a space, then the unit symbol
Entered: 8.777 m³
